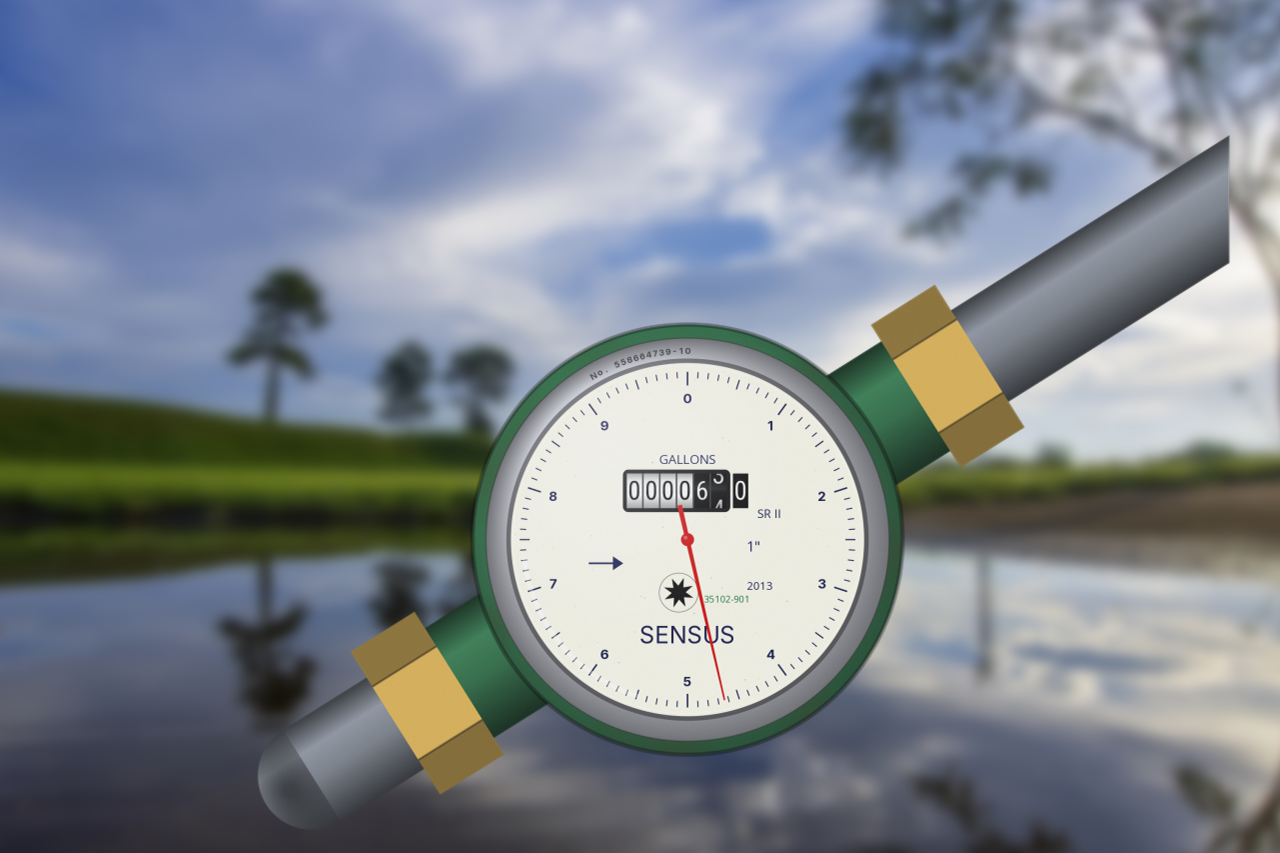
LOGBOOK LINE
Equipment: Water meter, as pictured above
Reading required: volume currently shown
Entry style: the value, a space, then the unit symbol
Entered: 634.6 gal
